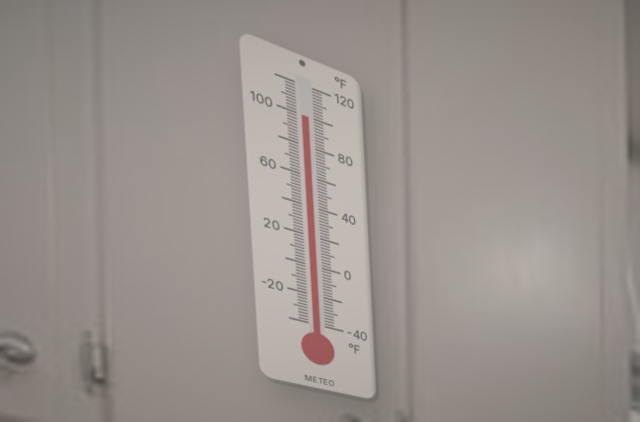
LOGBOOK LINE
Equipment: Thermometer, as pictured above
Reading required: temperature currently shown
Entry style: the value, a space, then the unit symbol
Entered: 100 °F
